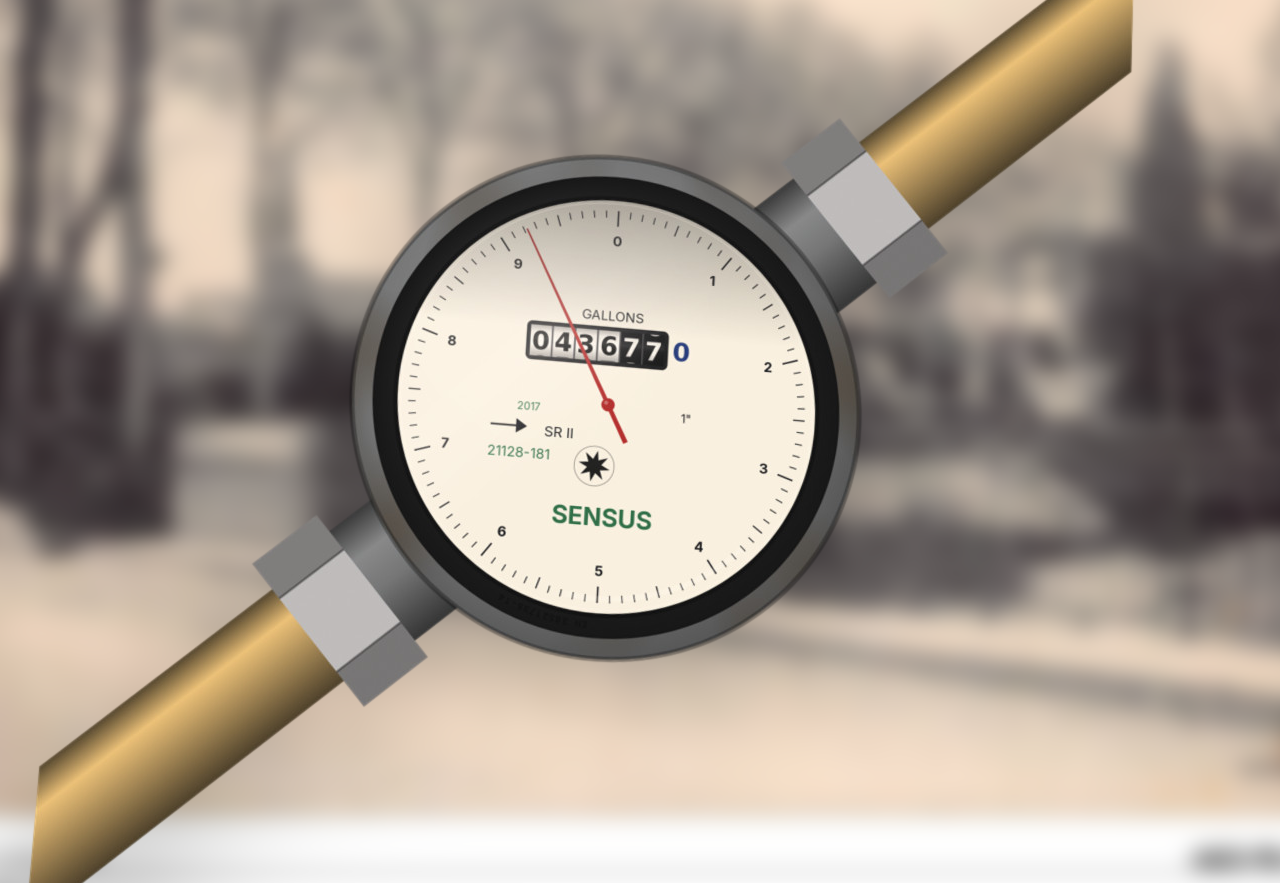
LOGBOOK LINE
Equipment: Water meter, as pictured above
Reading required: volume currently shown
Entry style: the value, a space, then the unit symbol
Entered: 436769.2 gal
